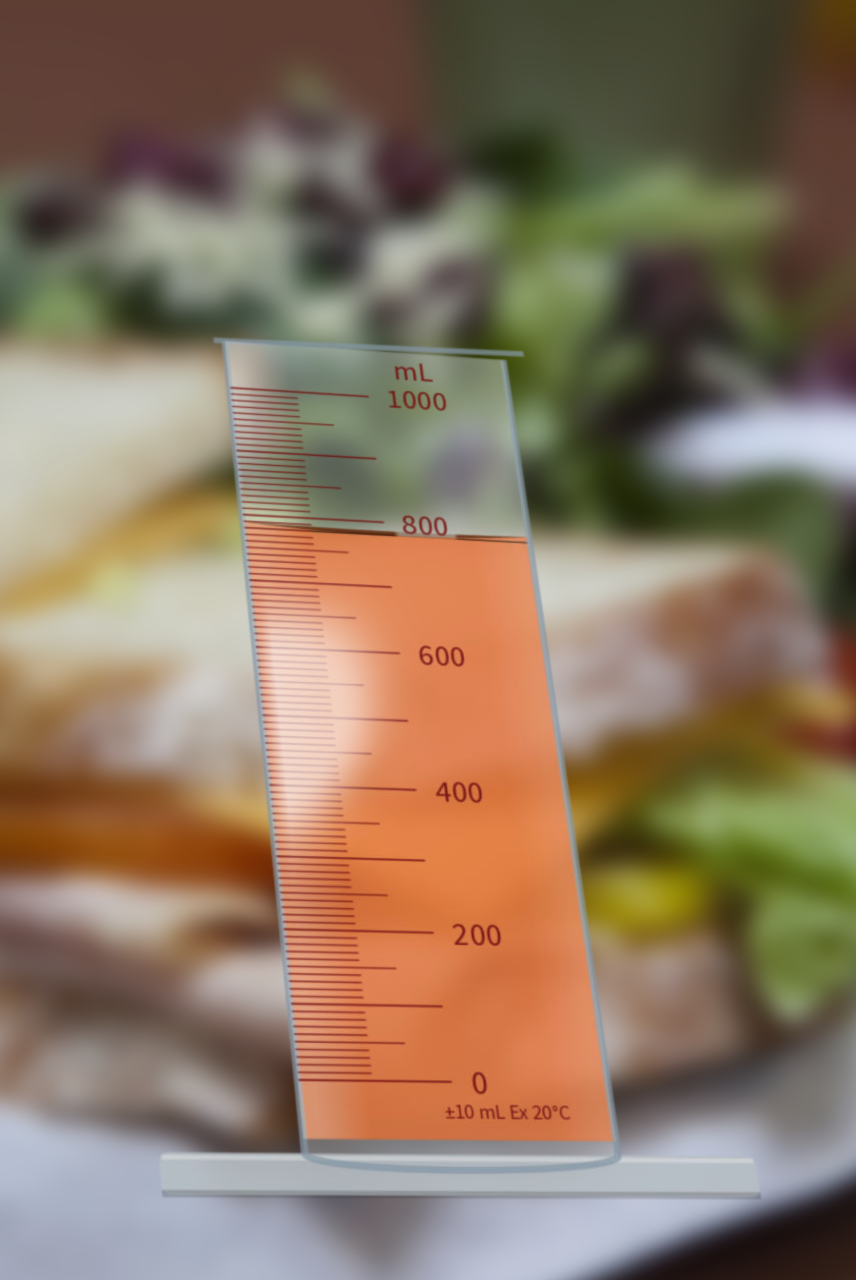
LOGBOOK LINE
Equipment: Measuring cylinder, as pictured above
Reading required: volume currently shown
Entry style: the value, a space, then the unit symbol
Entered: 780 mL
